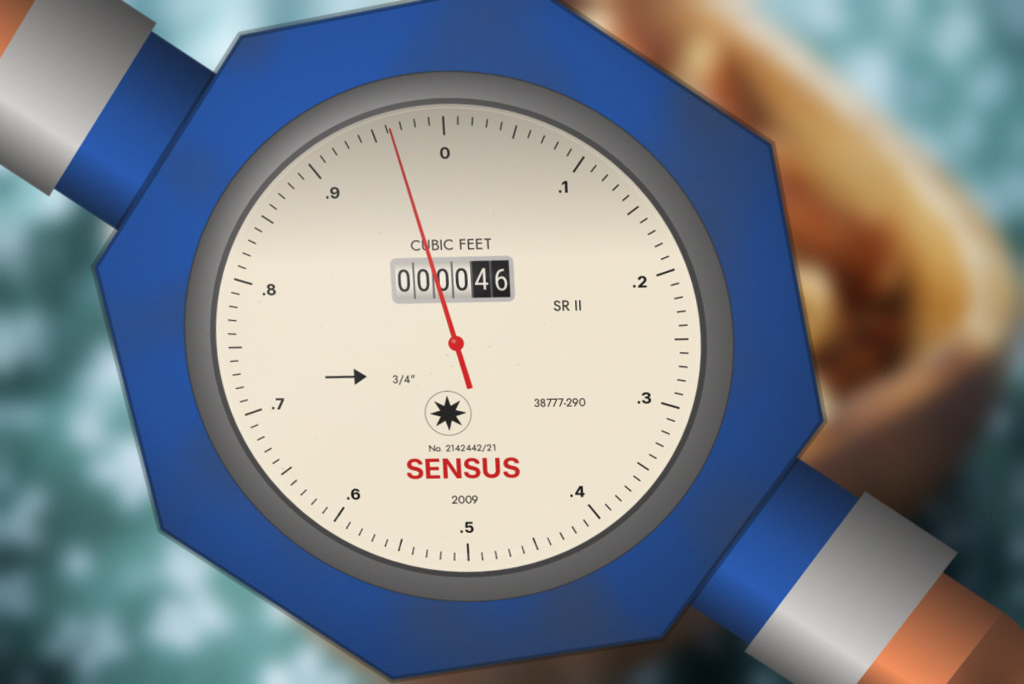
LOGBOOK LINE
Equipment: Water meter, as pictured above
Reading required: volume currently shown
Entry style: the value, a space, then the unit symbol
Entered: 45.96 ft³
